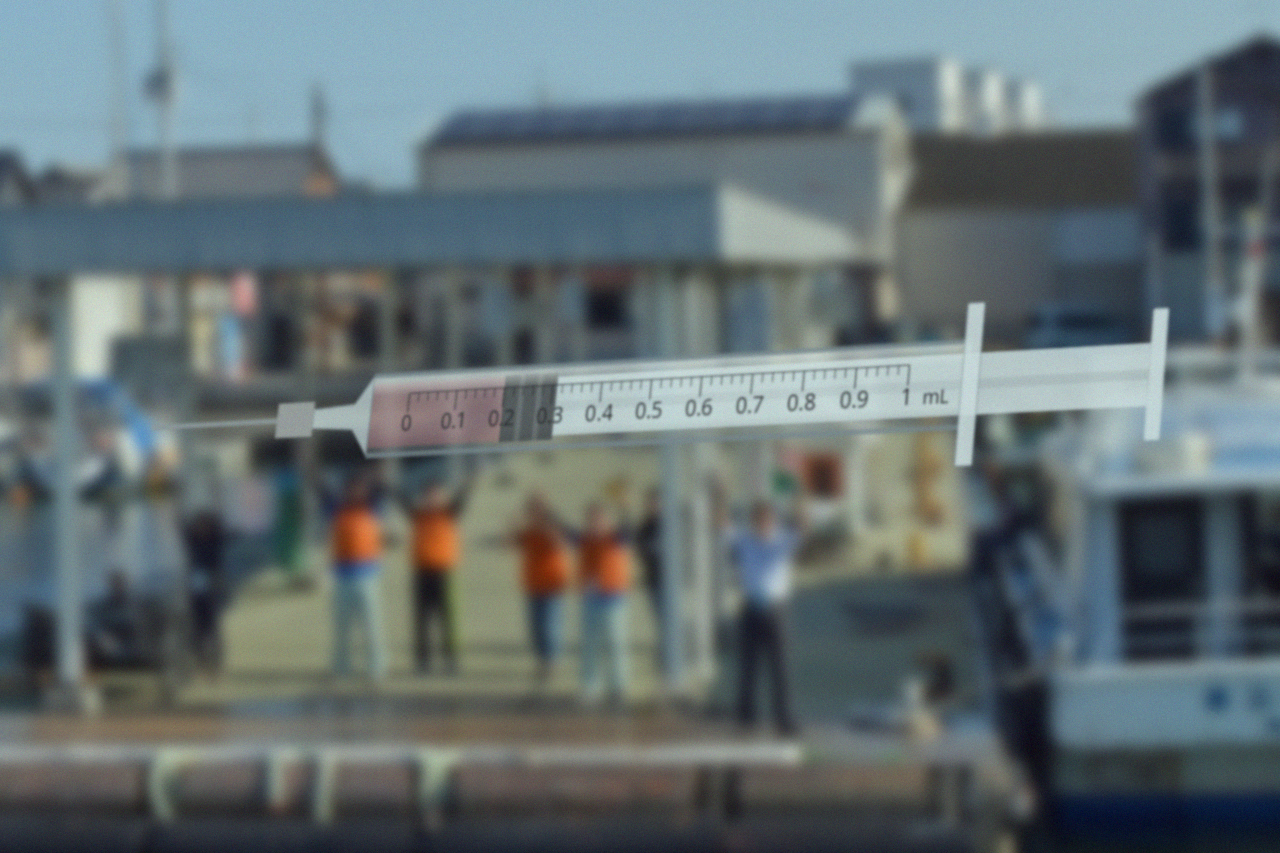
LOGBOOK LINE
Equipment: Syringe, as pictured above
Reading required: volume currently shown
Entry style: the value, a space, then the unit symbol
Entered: 0.2 mL
